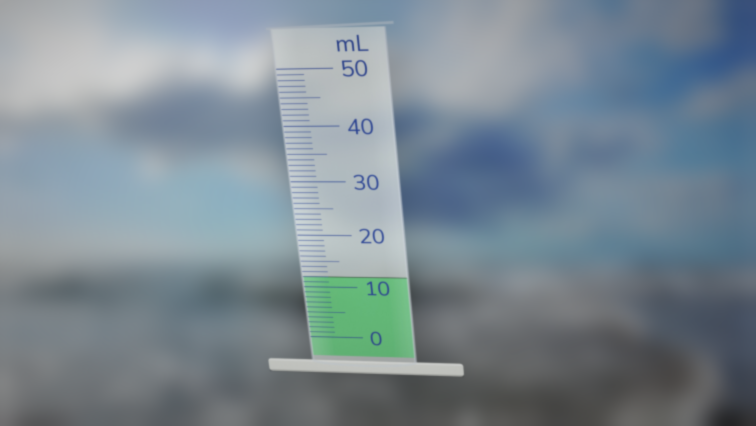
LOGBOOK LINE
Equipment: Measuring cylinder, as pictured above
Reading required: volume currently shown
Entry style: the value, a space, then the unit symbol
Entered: 12 mL
